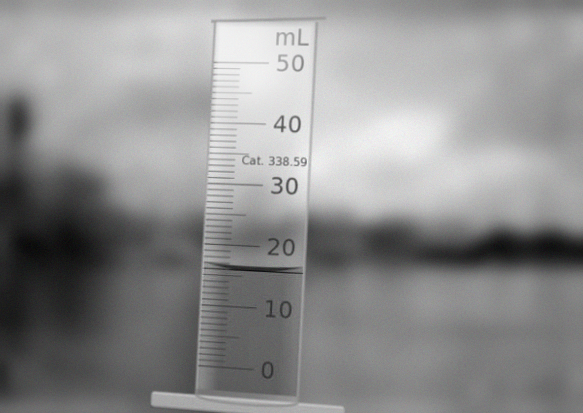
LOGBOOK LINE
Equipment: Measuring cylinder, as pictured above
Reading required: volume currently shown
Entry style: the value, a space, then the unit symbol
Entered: 16 mL
